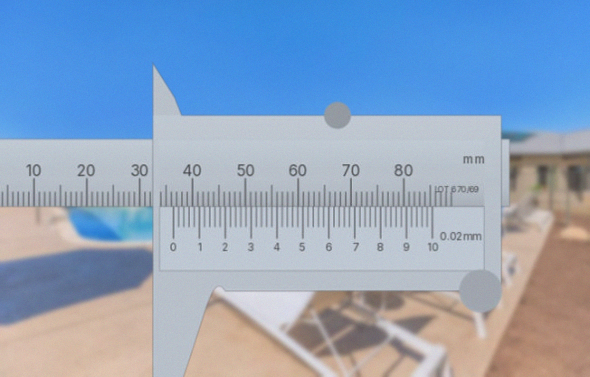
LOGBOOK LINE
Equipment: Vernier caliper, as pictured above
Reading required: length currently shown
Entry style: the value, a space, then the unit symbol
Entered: 36.4 mm
